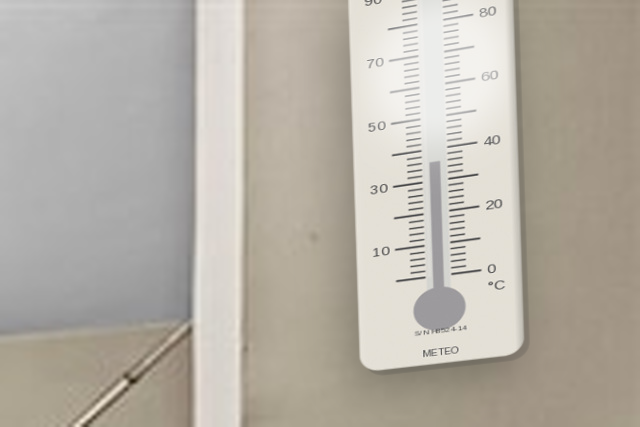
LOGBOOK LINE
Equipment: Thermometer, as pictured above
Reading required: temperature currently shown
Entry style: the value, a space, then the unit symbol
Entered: 36 °C
